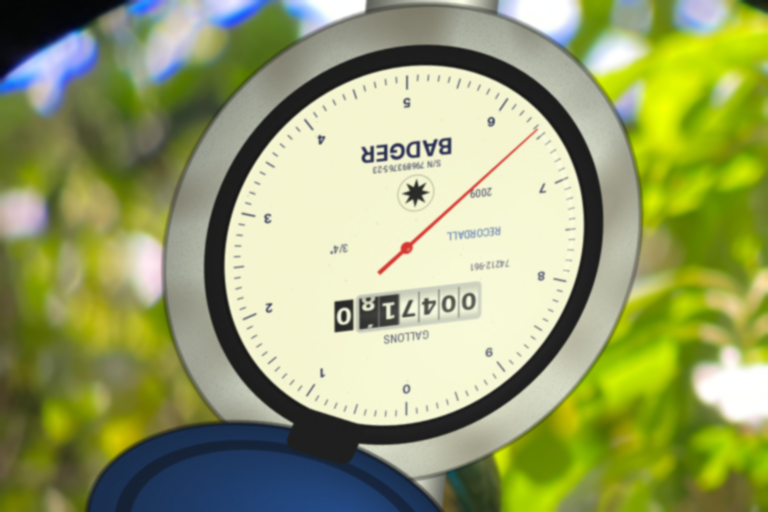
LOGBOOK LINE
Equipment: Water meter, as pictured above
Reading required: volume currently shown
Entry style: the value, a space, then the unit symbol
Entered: 47176.4 gal
